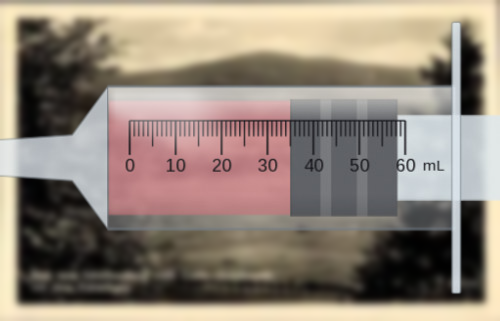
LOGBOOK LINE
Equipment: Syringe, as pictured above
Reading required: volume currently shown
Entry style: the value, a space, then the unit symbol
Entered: 35 mL
